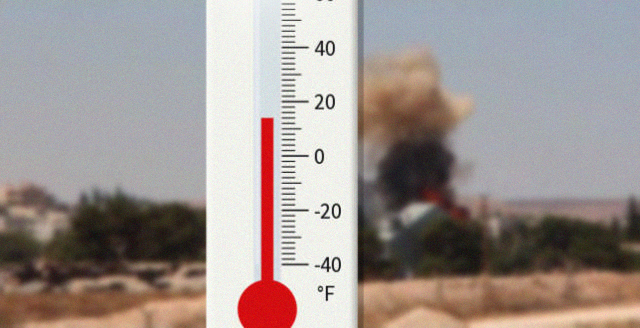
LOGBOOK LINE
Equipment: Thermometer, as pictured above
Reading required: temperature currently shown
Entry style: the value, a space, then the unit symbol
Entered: 14 °F
